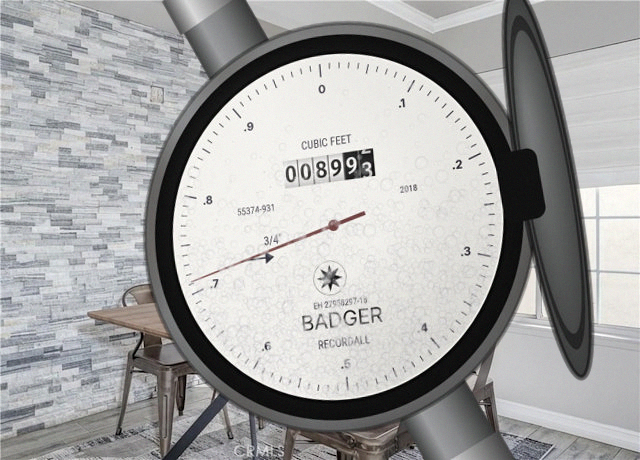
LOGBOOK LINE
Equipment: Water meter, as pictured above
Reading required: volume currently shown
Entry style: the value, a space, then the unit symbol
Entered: 8992.71 ft³
